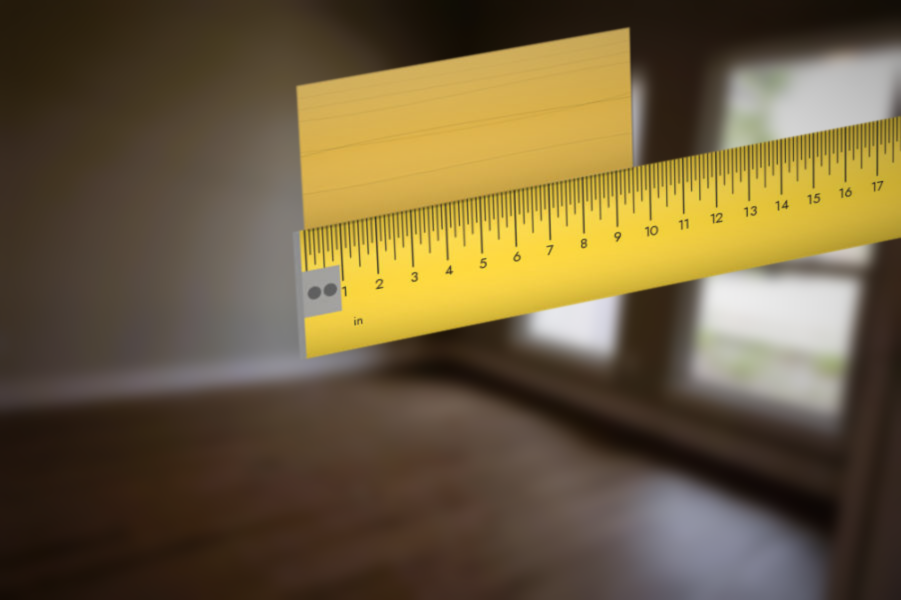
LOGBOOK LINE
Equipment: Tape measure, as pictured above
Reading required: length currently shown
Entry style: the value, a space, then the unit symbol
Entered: 9.5 in
